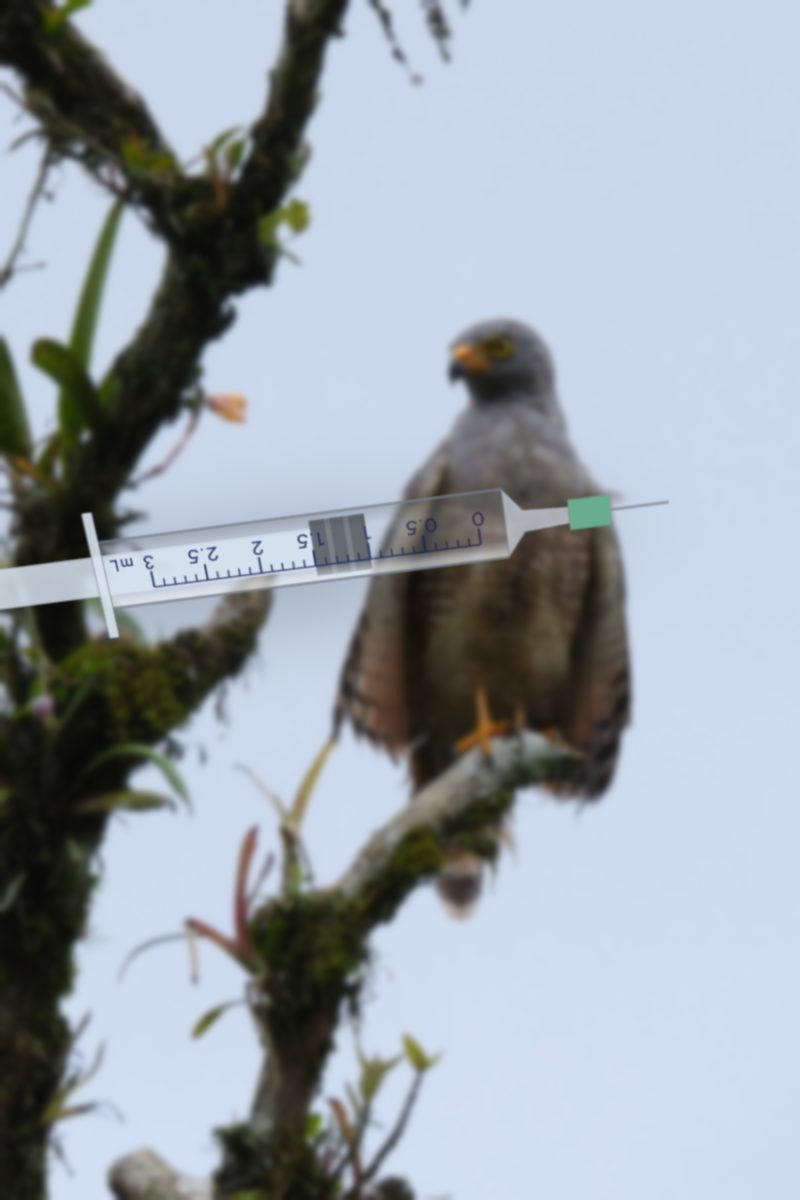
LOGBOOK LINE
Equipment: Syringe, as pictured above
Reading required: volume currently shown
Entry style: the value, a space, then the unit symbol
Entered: 1 mL
